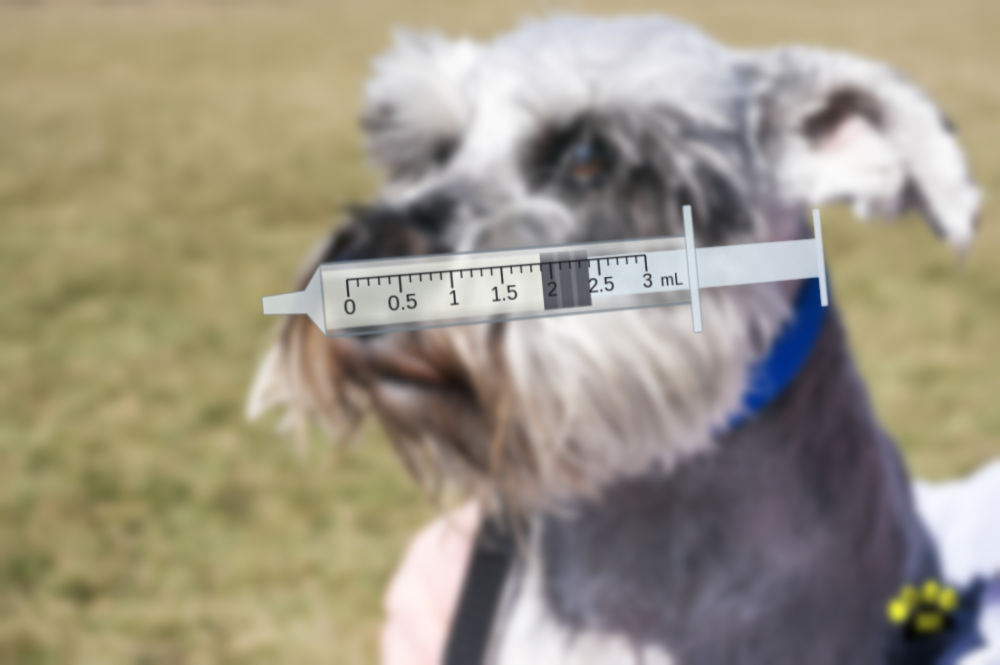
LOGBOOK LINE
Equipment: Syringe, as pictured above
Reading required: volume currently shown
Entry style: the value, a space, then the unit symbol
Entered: 1.9 mL
